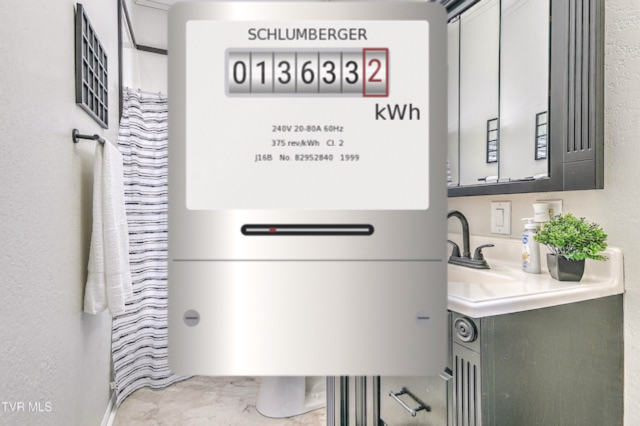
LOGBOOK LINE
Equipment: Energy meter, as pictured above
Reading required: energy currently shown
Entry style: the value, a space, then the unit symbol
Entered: 13633.2 kWh
